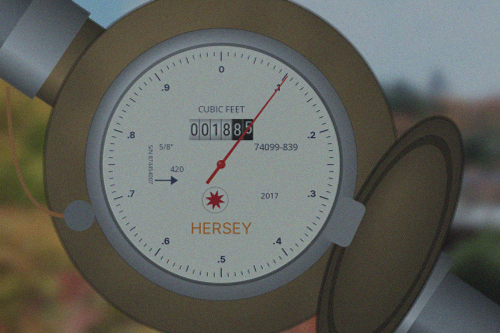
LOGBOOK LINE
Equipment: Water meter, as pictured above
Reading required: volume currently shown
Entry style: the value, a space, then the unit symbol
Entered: 1885.10 ft³
